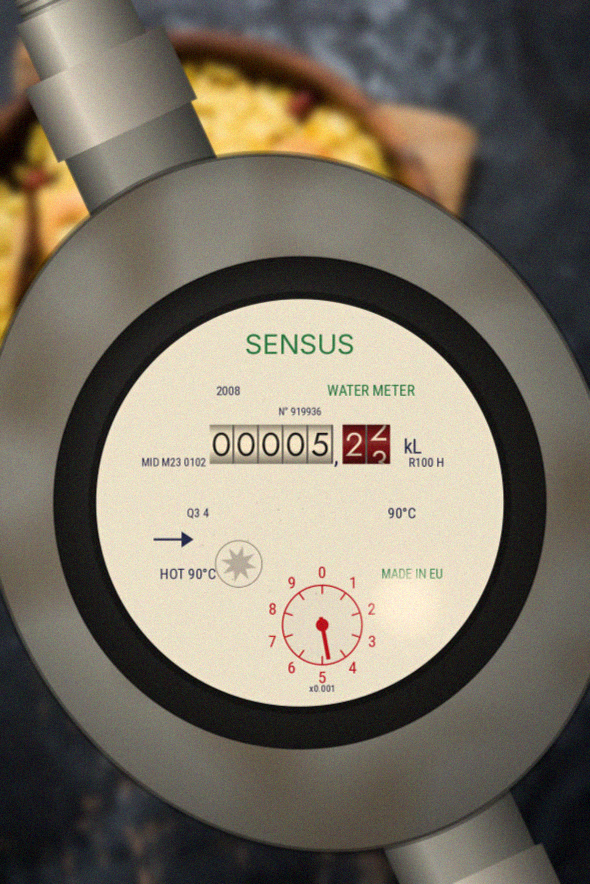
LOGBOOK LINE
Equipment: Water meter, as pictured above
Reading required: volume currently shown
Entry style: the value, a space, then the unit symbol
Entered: 5.224 kL
